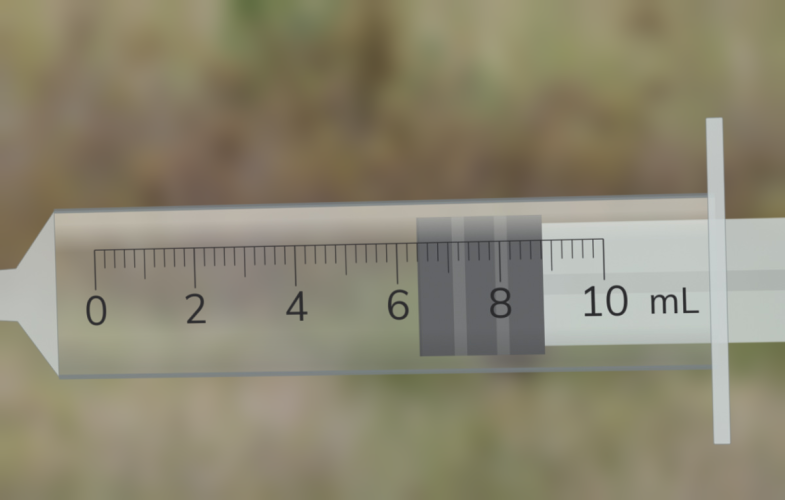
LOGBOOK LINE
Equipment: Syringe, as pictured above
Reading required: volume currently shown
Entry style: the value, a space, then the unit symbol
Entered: 6.4 mL
